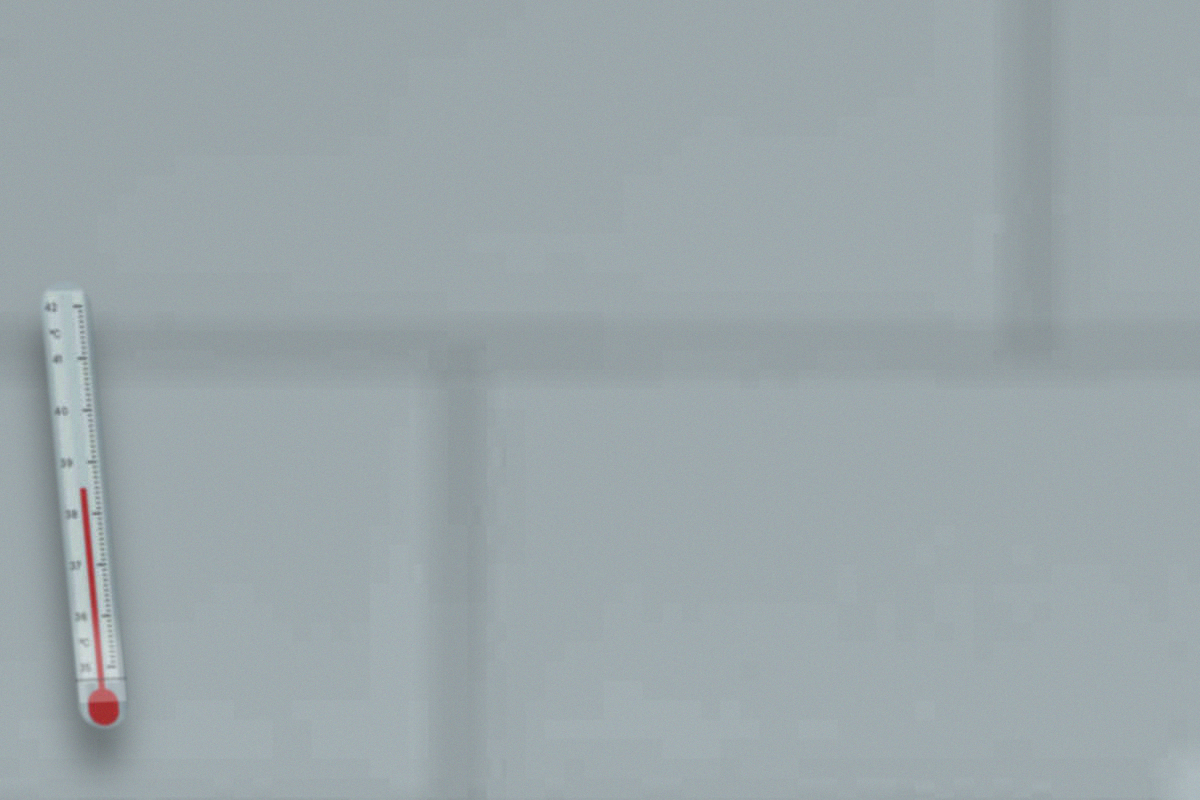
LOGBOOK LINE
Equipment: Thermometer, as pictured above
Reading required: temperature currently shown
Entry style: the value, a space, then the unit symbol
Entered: 38.5 °C
